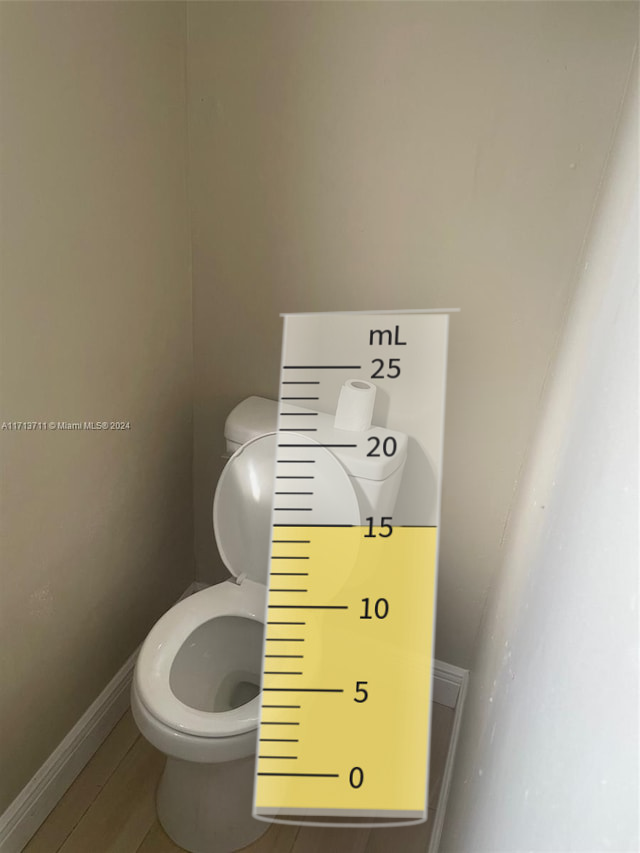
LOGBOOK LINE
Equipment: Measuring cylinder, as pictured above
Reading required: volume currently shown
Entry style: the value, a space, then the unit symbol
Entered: 15 mL
